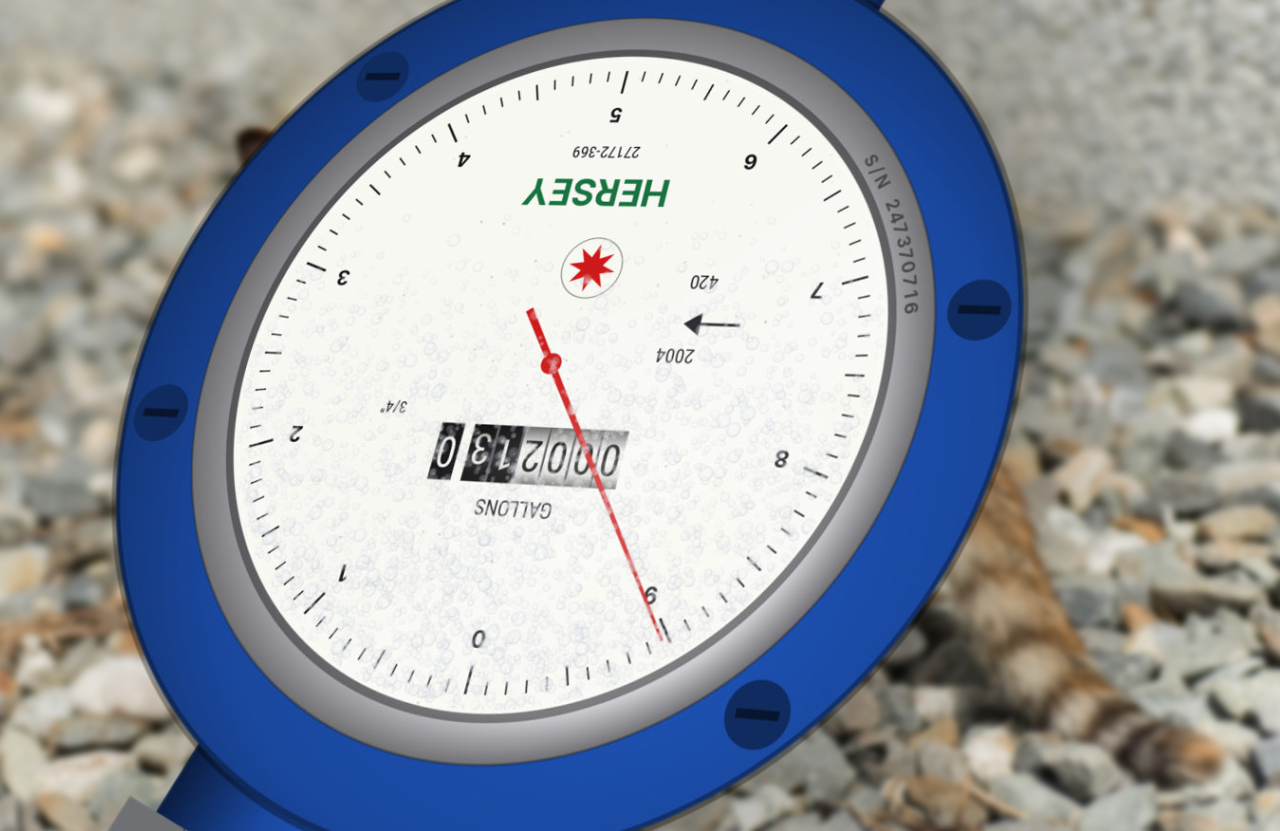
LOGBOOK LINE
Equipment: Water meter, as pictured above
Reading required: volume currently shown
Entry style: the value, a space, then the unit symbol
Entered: 2129.0 gal
